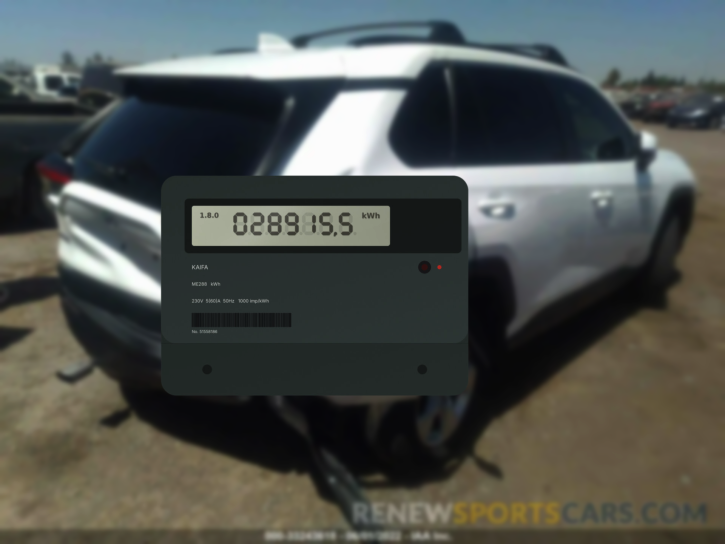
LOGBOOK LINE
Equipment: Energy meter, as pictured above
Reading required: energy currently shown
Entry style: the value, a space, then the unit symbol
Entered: 28915.5 kWh
